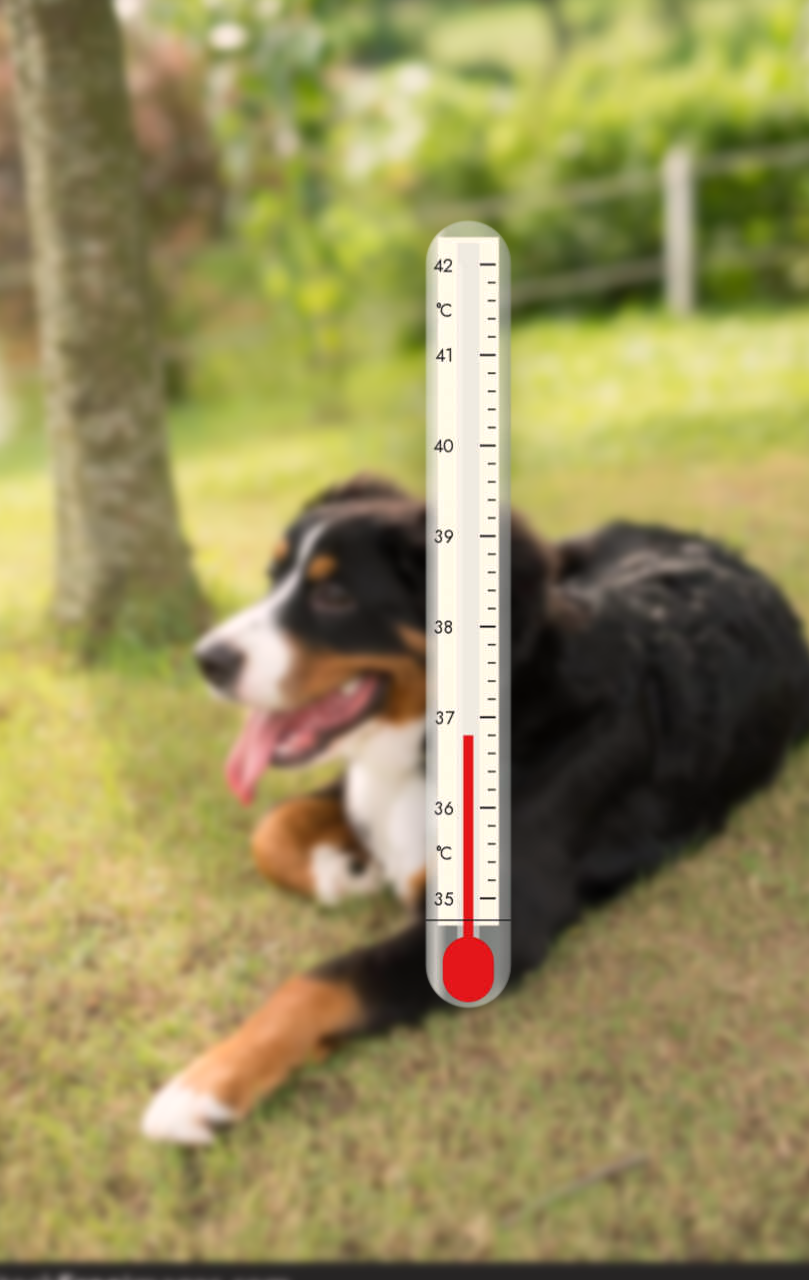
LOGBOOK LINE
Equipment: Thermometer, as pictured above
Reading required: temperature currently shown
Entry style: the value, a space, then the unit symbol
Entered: 36.8 °C
